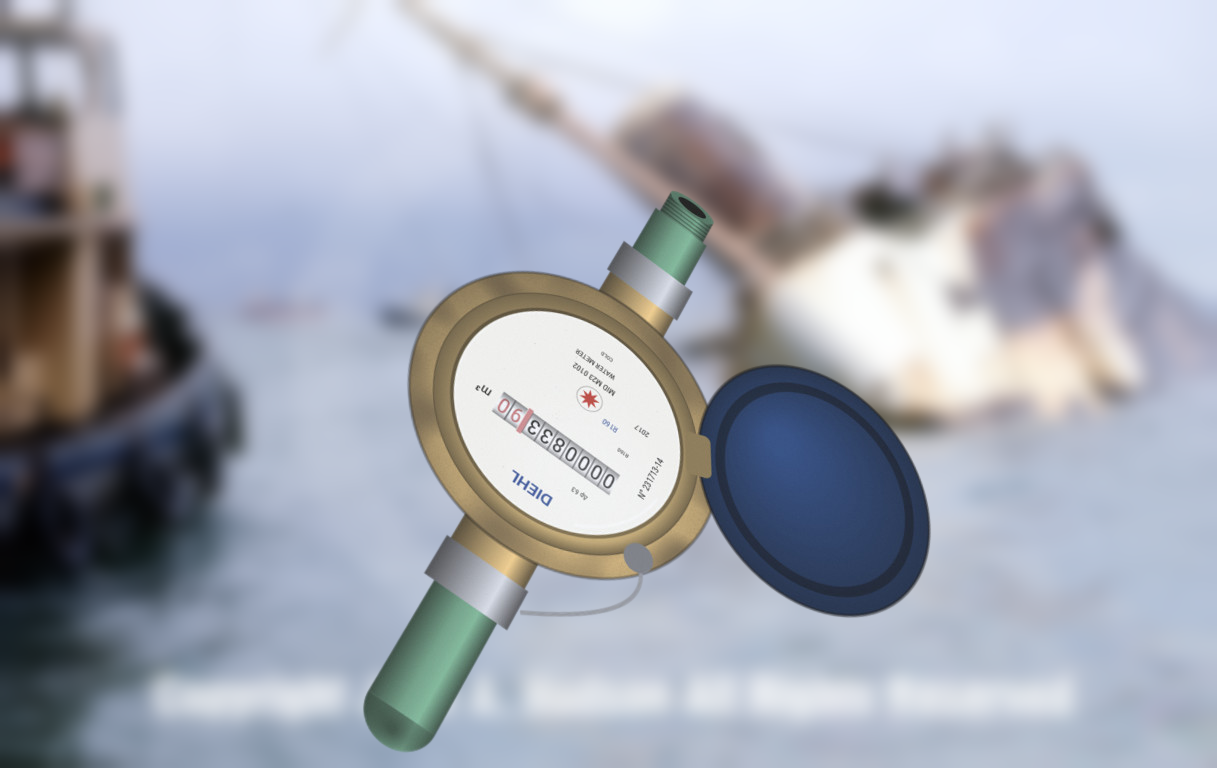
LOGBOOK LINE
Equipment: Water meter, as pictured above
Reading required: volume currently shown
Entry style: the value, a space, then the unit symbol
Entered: 833.90 m³
